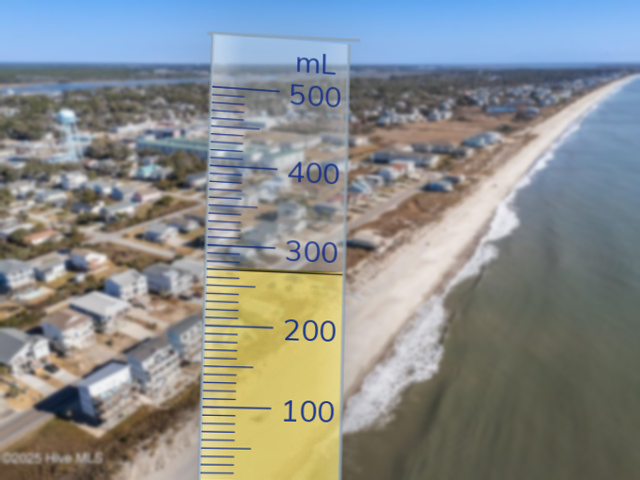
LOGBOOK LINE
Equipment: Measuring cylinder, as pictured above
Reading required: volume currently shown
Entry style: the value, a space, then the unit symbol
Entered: 270 mL
